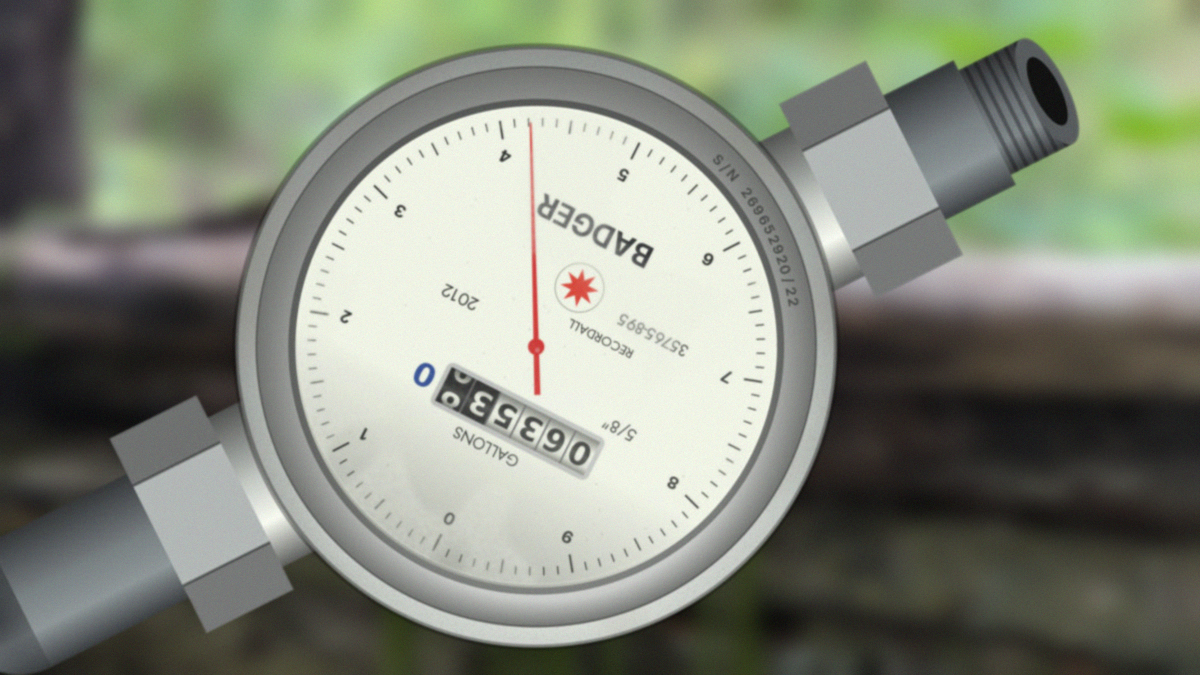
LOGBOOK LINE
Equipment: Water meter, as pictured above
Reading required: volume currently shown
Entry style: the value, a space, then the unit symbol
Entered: 635384.2 gal
